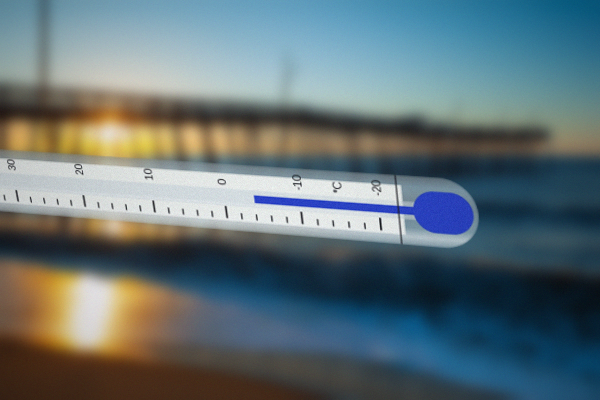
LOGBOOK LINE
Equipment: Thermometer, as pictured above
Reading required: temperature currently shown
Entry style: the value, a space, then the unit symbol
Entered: -4 °C
